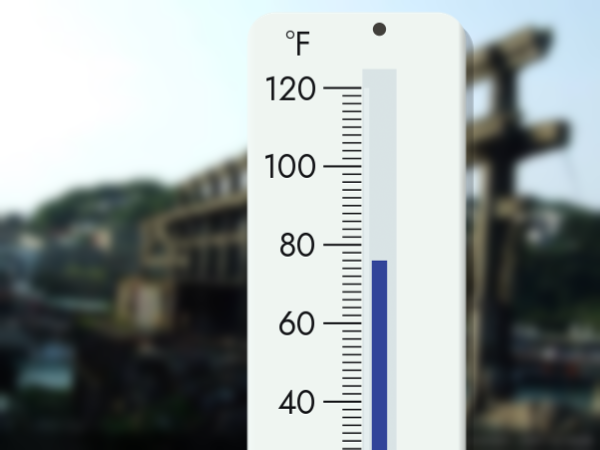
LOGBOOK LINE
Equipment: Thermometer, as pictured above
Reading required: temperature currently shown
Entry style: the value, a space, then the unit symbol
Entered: 76 °F
